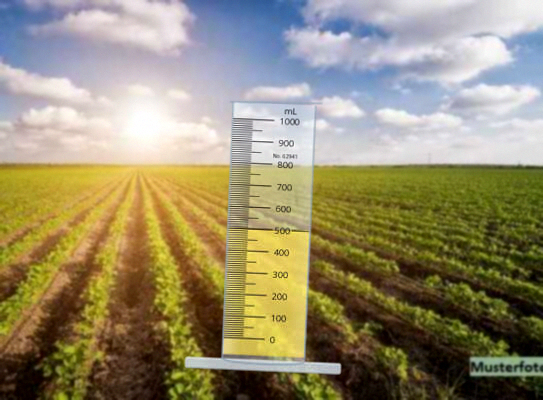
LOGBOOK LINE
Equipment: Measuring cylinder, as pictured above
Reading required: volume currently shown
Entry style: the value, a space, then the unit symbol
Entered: 500 mL
